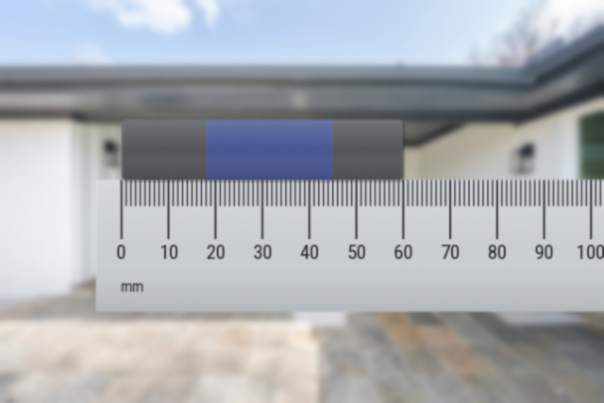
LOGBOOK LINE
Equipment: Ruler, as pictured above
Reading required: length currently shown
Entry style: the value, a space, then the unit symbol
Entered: 60 mm
